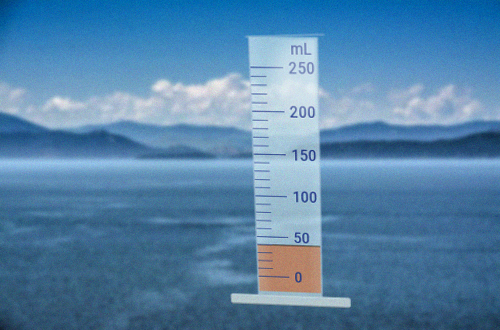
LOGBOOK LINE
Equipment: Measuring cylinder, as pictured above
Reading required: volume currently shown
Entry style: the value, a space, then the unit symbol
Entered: 40 mL
